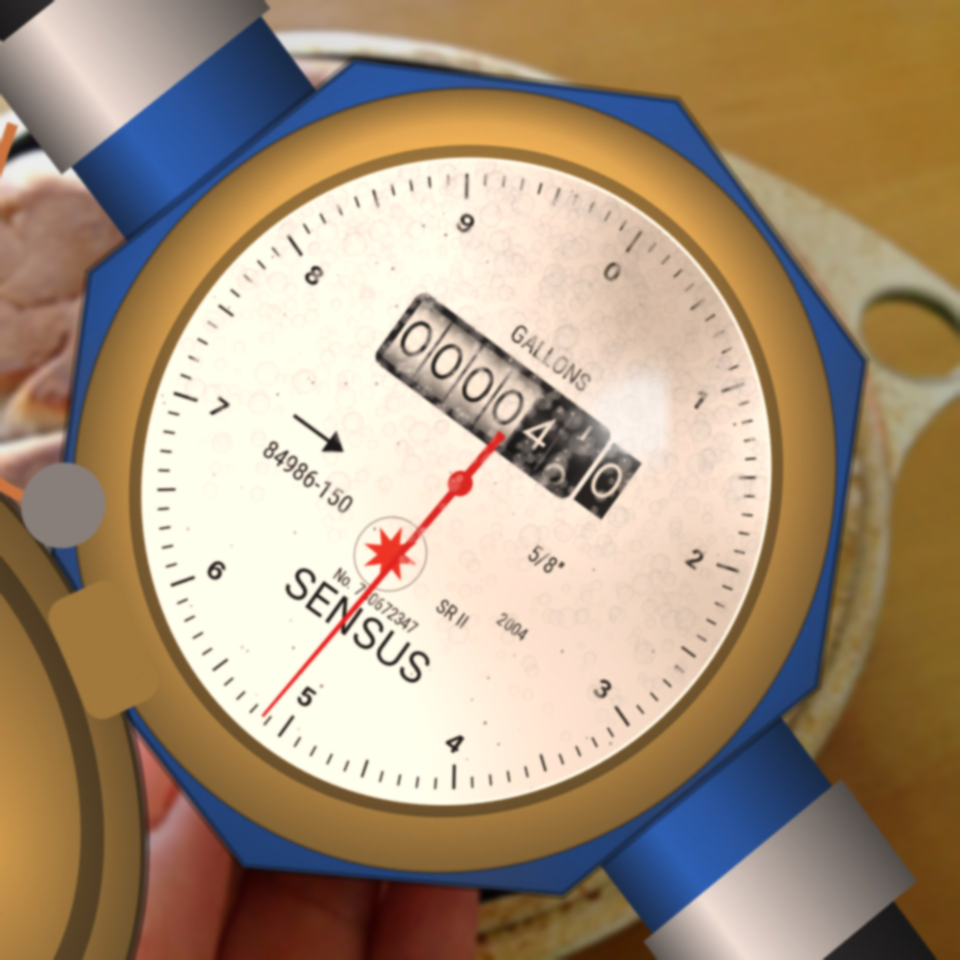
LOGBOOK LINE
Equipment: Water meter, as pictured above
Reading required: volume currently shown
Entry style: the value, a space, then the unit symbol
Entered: 415.1 gal
